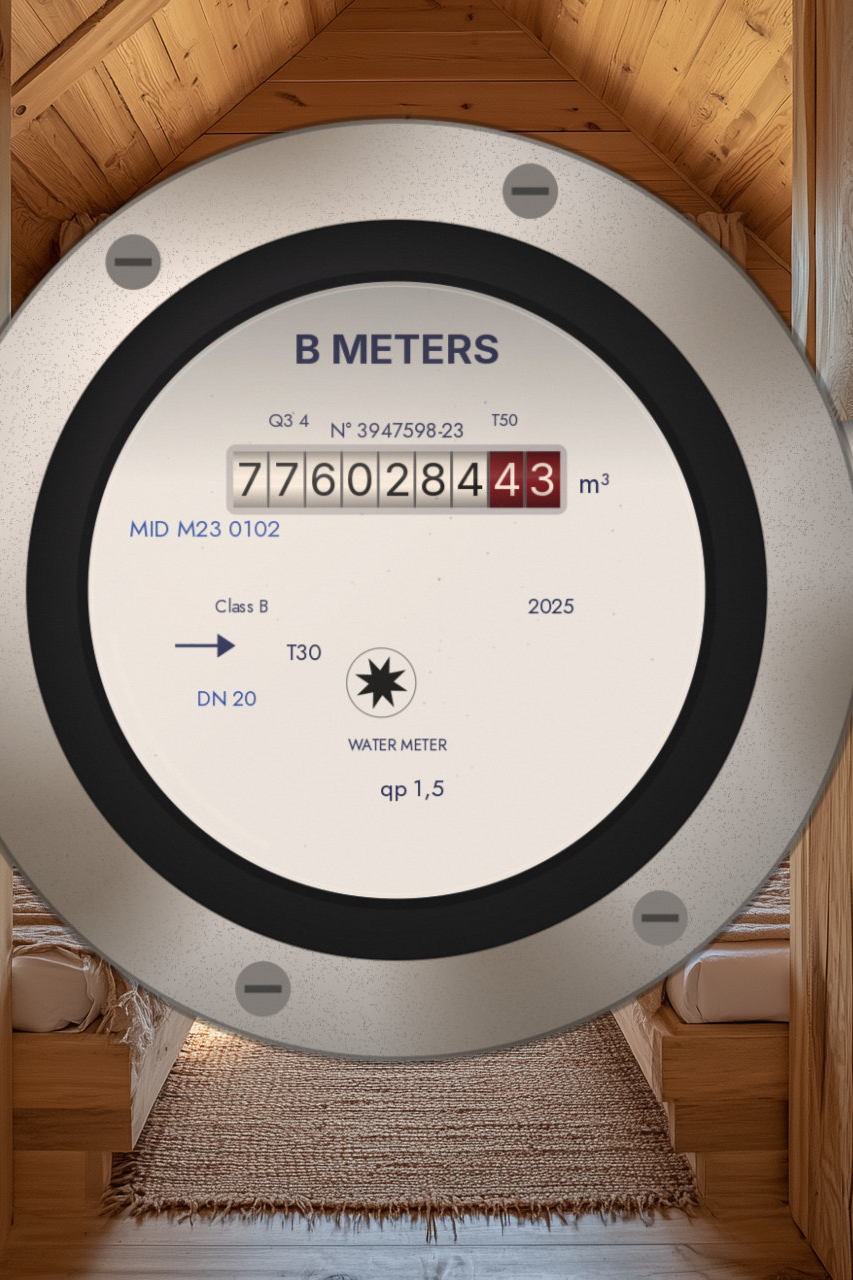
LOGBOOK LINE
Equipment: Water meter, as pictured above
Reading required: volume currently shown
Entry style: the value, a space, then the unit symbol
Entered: 7760284.43 m³
